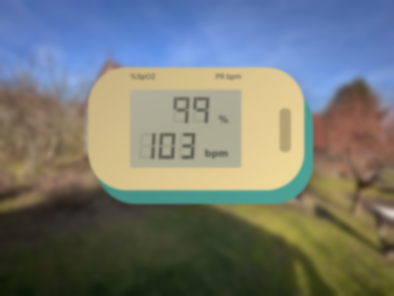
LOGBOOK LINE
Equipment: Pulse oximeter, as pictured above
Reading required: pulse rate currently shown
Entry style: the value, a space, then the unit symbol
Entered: 103 bpm
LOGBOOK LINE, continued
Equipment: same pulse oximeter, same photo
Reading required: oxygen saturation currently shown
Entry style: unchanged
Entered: 99 %
